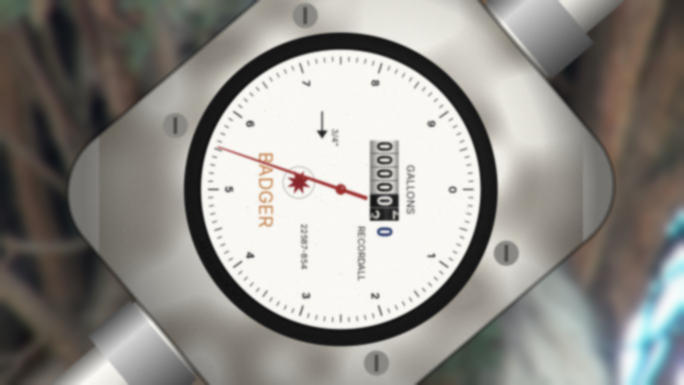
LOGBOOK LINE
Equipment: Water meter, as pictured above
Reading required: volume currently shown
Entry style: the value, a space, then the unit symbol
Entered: 25.5 gal
